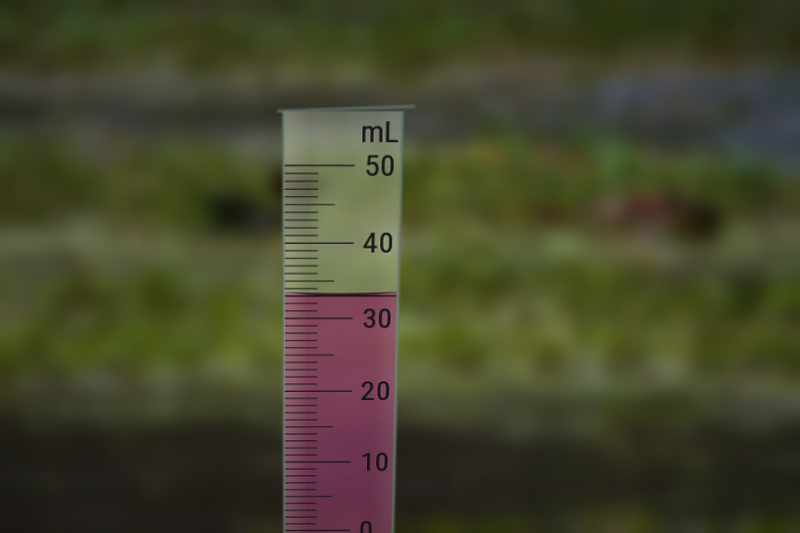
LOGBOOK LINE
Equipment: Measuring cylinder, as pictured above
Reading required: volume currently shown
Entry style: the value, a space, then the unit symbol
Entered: 33 mL
